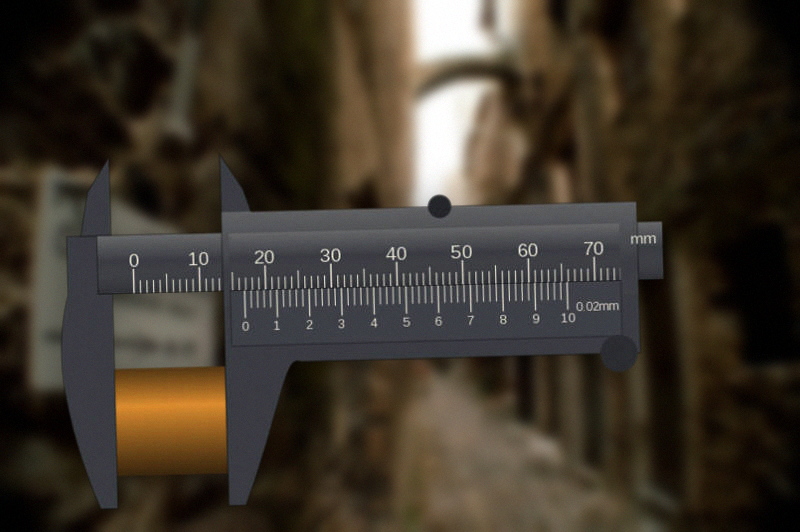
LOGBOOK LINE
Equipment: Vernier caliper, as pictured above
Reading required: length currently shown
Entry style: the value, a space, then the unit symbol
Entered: 16.8 mm
